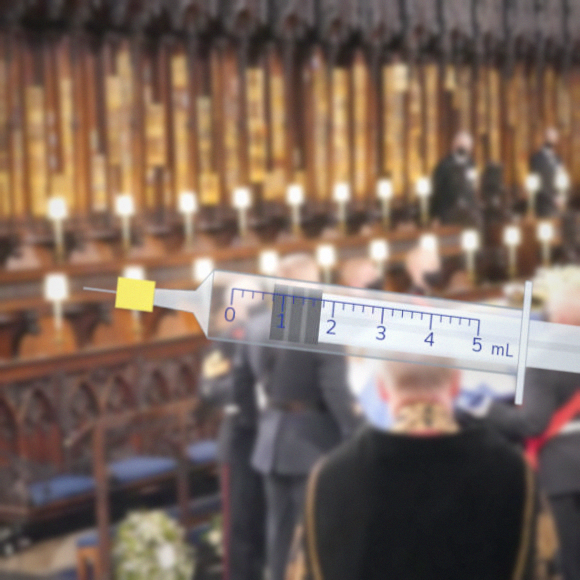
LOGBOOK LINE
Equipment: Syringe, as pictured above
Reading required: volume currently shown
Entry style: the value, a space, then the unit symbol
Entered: 0.8 mL
